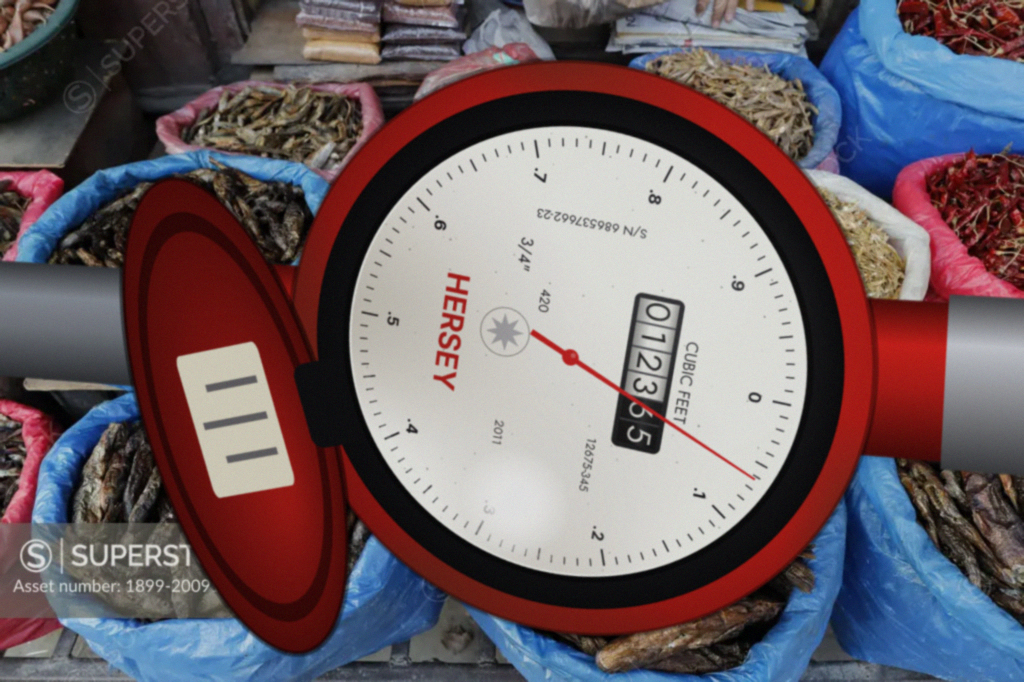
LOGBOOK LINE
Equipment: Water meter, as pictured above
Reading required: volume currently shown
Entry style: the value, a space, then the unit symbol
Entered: 12365.06 ft³
